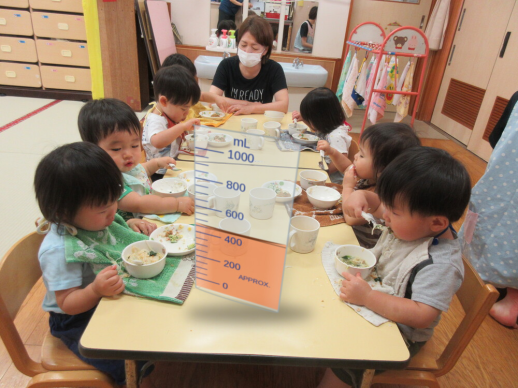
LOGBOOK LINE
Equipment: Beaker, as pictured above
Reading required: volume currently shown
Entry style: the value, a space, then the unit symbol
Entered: 450 mL
